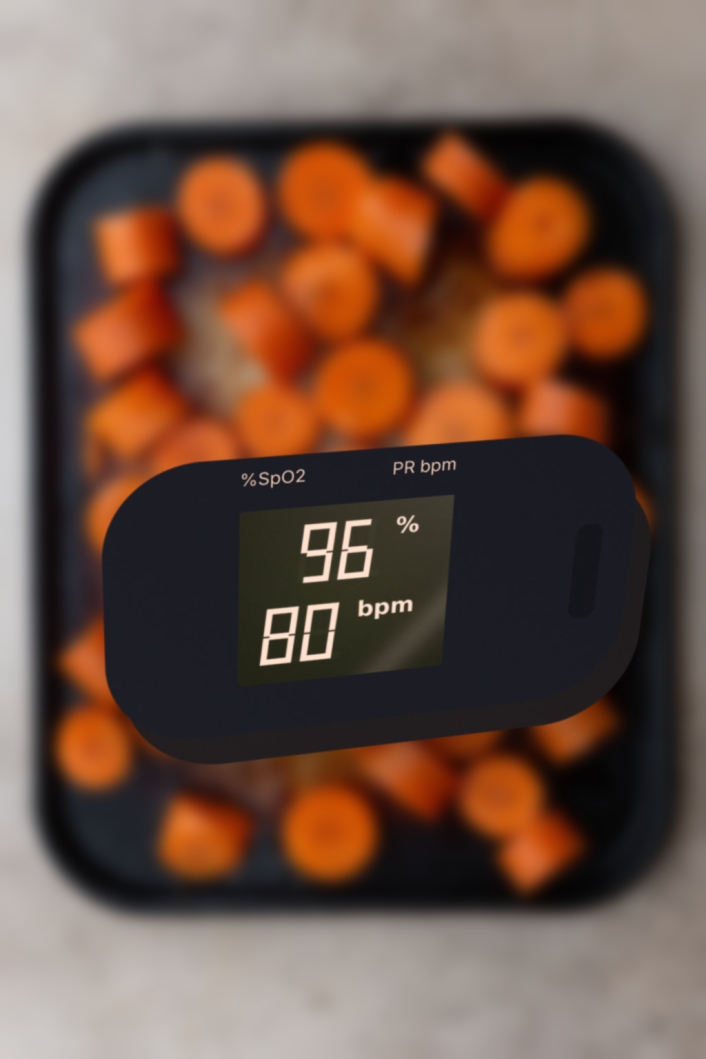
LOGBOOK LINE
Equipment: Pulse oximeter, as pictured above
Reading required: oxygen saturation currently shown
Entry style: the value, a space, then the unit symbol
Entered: 96 %
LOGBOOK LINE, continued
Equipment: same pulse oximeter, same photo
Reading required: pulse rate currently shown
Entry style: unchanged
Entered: 80 bpm
